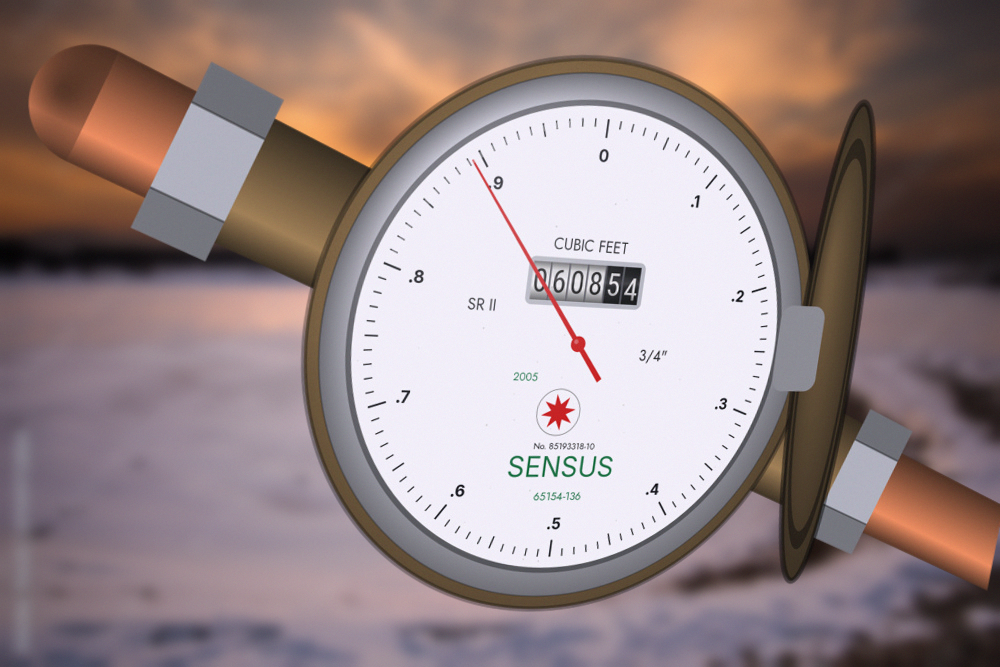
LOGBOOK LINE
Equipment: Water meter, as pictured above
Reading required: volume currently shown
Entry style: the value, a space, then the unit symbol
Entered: 60853.89 ft³
